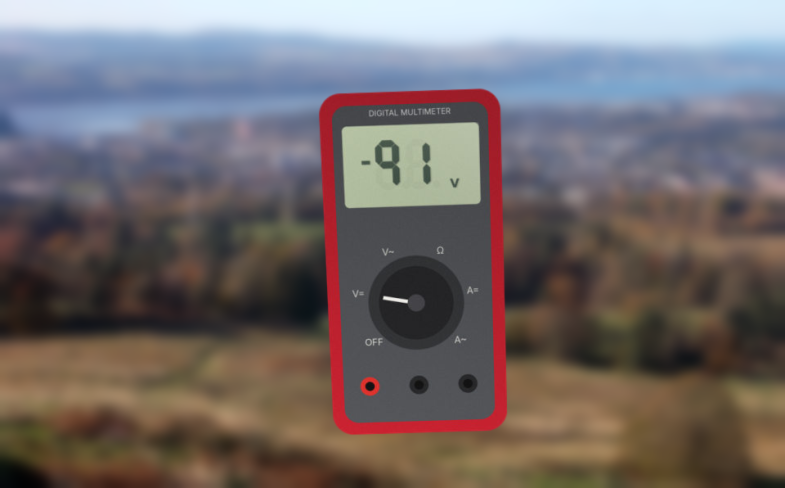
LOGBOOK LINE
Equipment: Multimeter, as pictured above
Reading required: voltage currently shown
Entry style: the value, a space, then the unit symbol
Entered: -91 V
